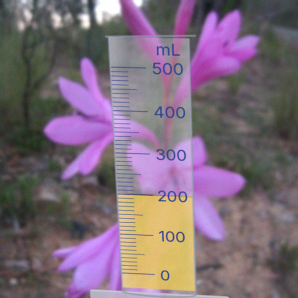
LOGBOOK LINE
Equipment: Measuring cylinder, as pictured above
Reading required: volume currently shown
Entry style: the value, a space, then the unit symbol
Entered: 200 mL
